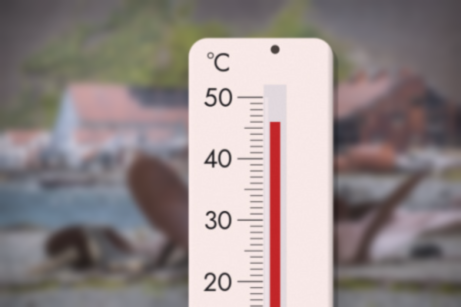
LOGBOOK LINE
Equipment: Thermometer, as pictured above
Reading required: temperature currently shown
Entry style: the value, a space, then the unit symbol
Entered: 46 °C
